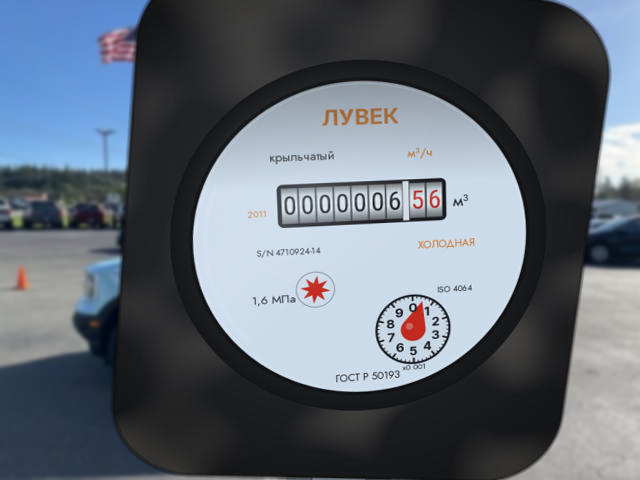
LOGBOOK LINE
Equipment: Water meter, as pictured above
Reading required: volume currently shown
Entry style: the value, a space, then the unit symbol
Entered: 6.560 m³
